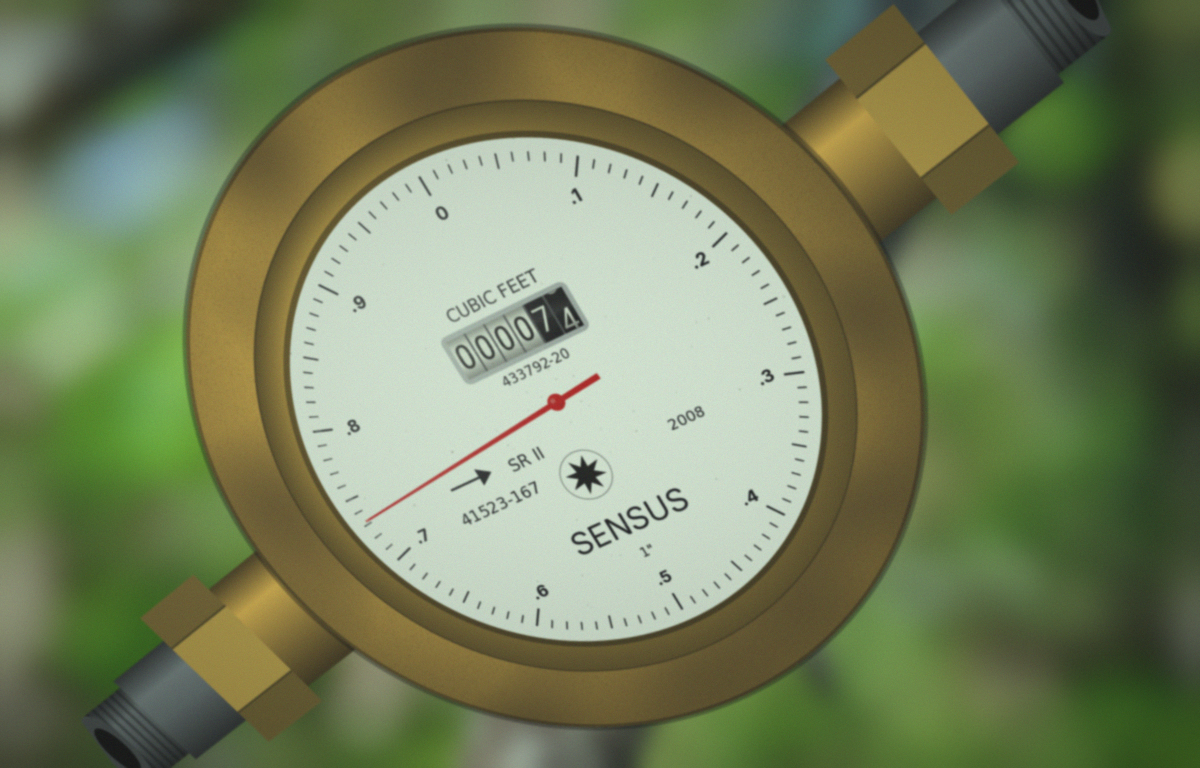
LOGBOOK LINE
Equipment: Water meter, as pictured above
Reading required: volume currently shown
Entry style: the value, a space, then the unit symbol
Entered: 73.73 ft³
